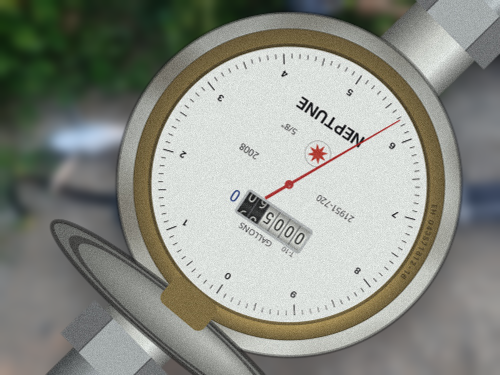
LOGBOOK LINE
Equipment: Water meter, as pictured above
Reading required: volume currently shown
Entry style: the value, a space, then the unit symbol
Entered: 5595.7 gal
